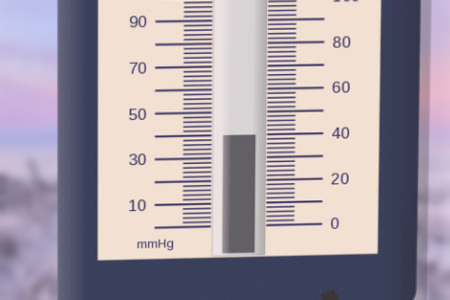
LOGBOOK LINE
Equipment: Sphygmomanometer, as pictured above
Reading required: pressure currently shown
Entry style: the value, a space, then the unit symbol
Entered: 40 mmHg
